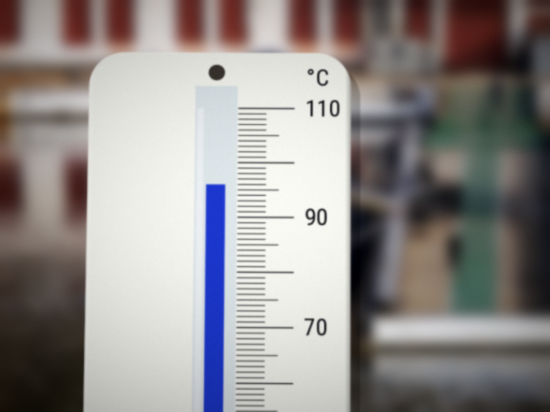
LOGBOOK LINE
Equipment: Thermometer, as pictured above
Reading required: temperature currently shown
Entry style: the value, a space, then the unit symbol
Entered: 96 °C
